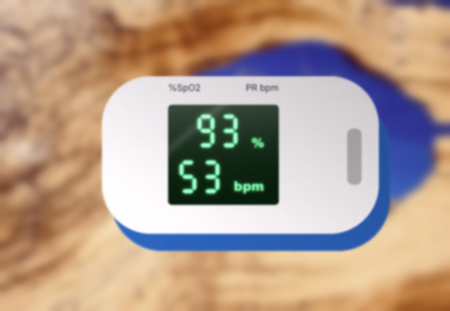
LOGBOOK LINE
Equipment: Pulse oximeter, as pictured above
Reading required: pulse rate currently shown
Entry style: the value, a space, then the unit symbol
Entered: 53 bpm
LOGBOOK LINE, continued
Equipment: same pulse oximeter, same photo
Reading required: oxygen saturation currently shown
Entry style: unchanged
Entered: 93 %
